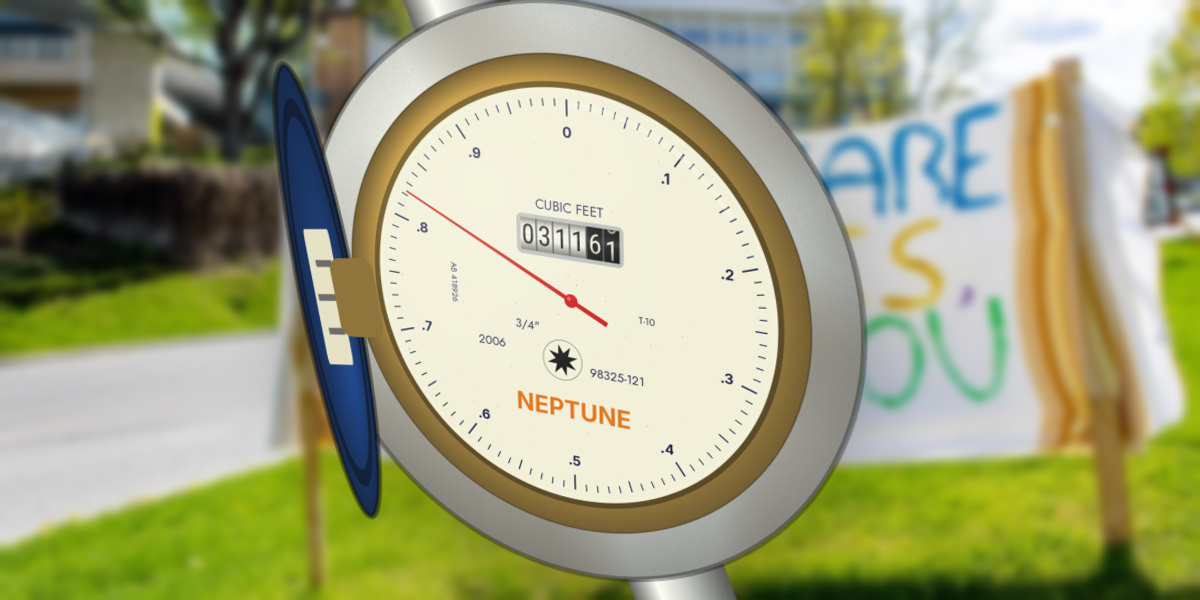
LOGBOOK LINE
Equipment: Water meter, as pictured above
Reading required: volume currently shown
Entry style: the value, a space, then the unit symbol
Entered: 31160.82 ft³
